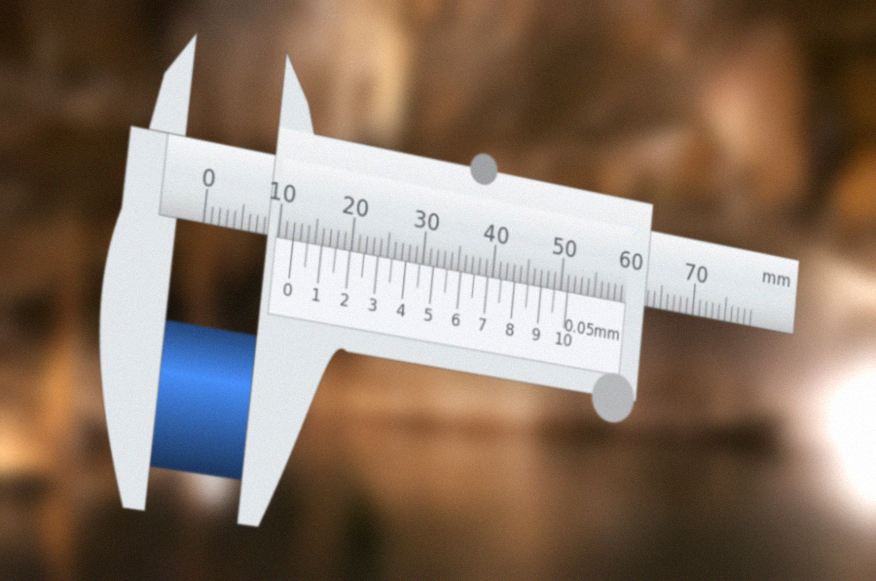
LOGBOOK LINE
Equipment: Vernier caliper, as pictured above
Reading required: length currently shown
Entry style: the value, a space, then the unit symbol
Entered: 12.0 mm
